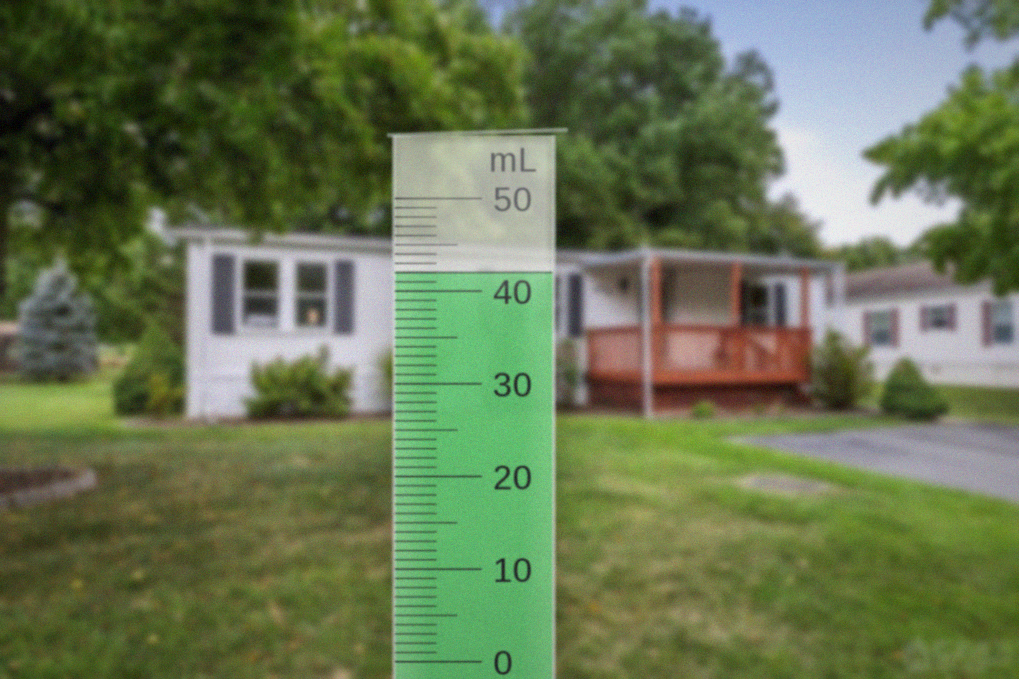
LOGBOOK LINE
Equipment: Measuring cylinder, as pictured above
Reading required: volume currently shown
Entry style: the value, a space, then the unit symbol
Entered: 42 mL
